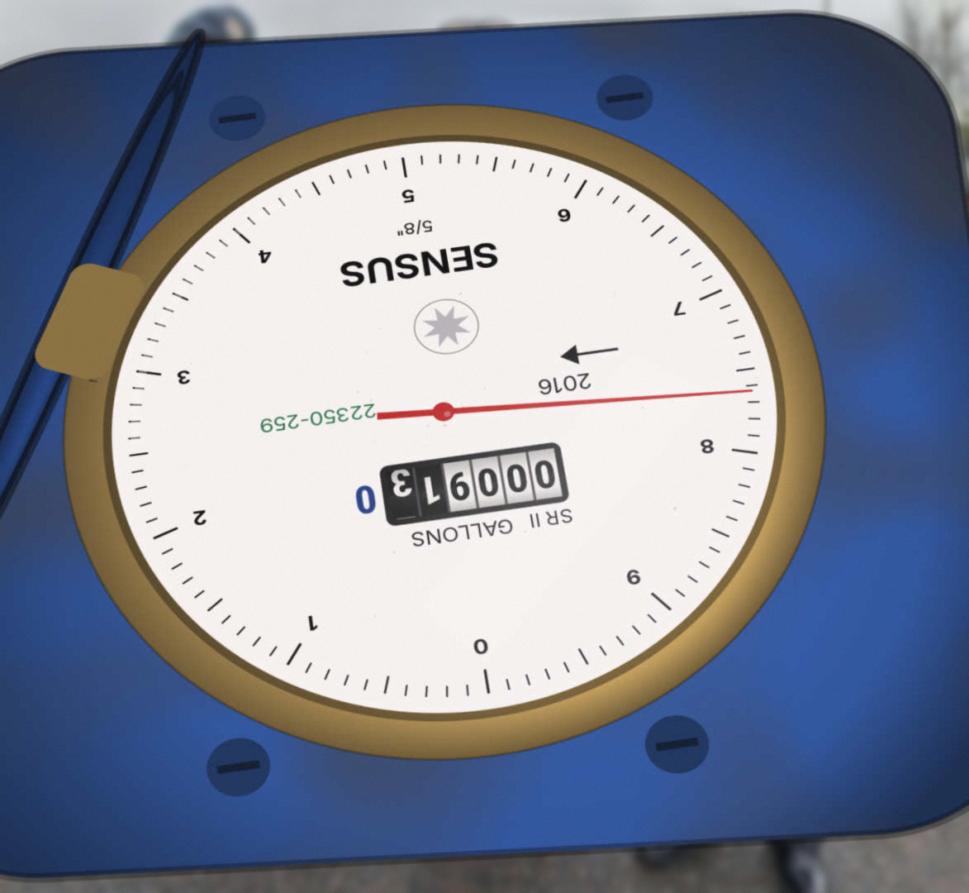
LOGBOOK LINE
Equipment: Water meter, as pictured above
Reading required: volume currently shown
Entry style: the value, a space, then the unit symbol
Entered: 9127.6 gal
